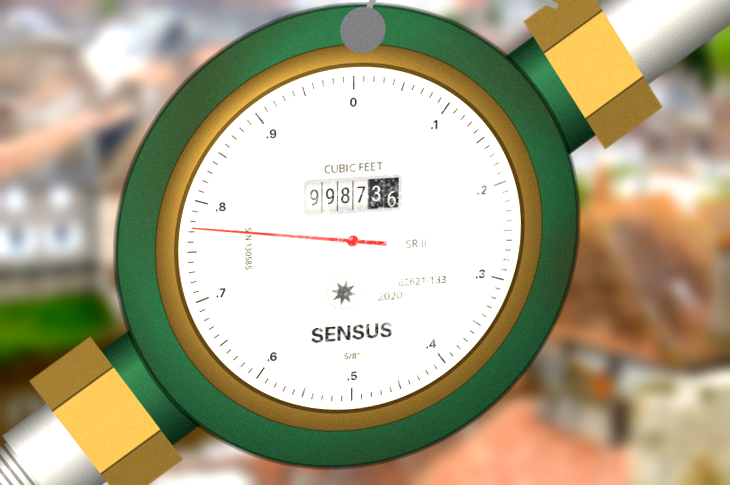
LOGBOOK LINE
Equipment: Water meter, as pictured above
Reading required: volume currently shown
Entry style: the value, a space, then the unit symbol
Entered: 998735.77 ft³
